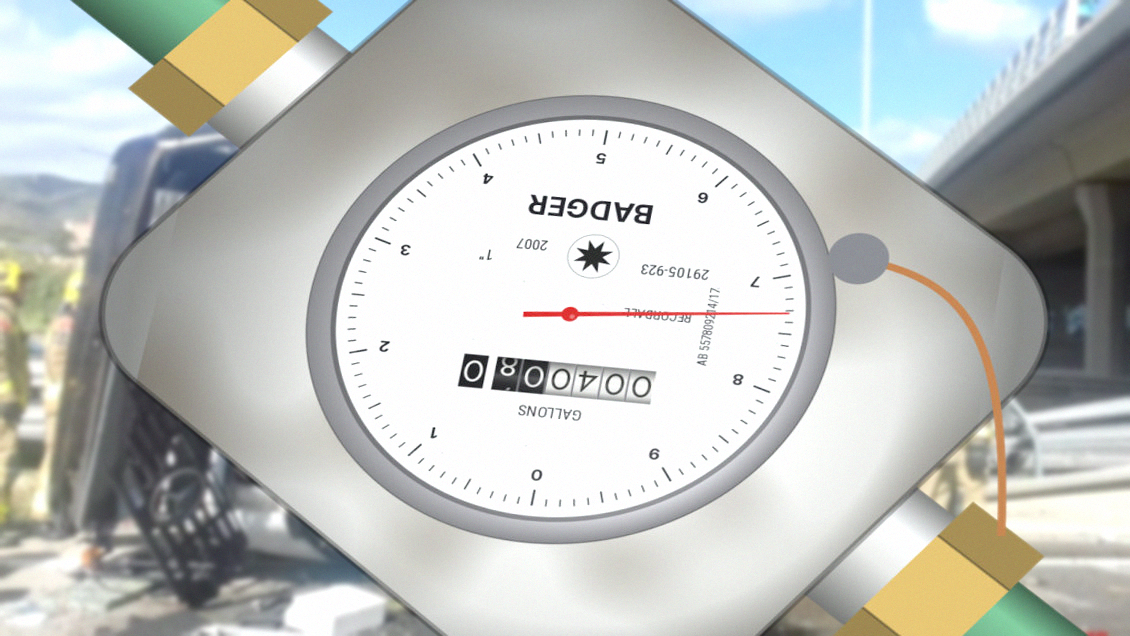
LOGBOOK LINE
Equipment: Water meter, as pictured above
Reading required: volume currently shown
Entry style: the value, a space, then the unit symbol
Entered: 40077.3 gal
